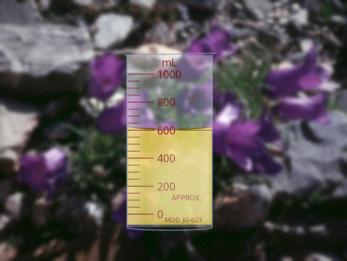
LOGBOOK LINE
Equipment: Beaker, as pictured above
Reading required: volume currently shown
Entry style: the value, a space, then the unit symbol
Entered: 600 mL
